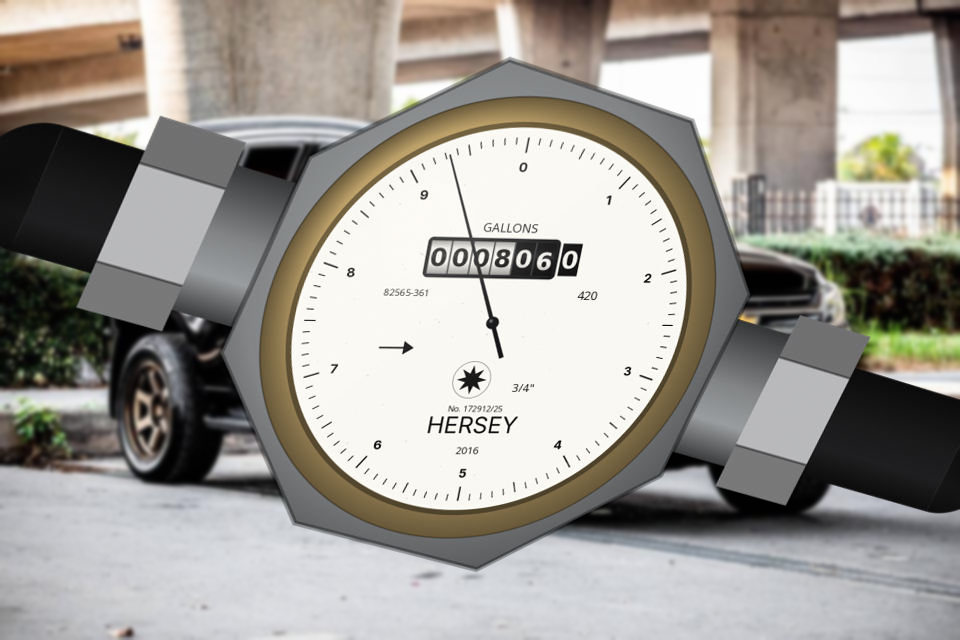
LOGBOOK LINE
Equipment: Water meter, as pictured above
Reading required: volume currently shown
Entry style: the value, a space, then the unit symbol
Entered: 8059.3 gal
